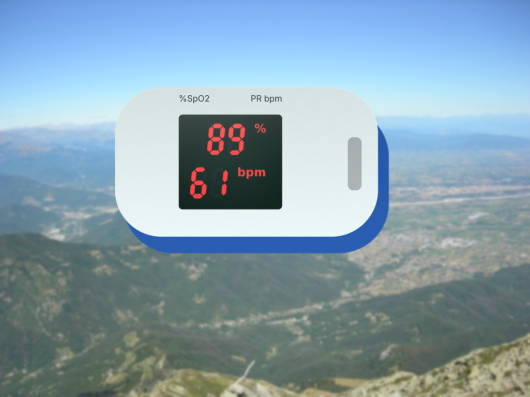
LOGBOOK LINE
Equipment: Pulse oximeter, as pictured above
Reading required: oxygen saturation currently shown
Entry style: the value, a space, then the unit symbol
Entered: 89 %
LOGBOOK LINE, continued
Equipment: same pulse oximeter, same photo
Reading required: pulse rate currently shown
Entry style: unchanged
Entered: 61 bpm
